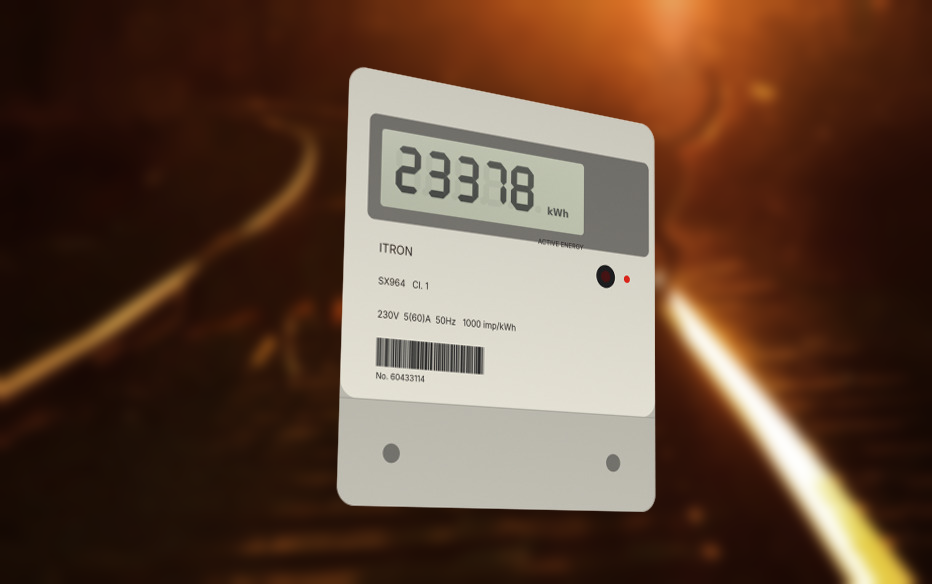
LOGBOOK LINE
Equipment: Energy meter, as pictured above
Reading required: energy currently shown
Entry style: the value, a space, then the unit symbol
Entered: 23378 kWh
